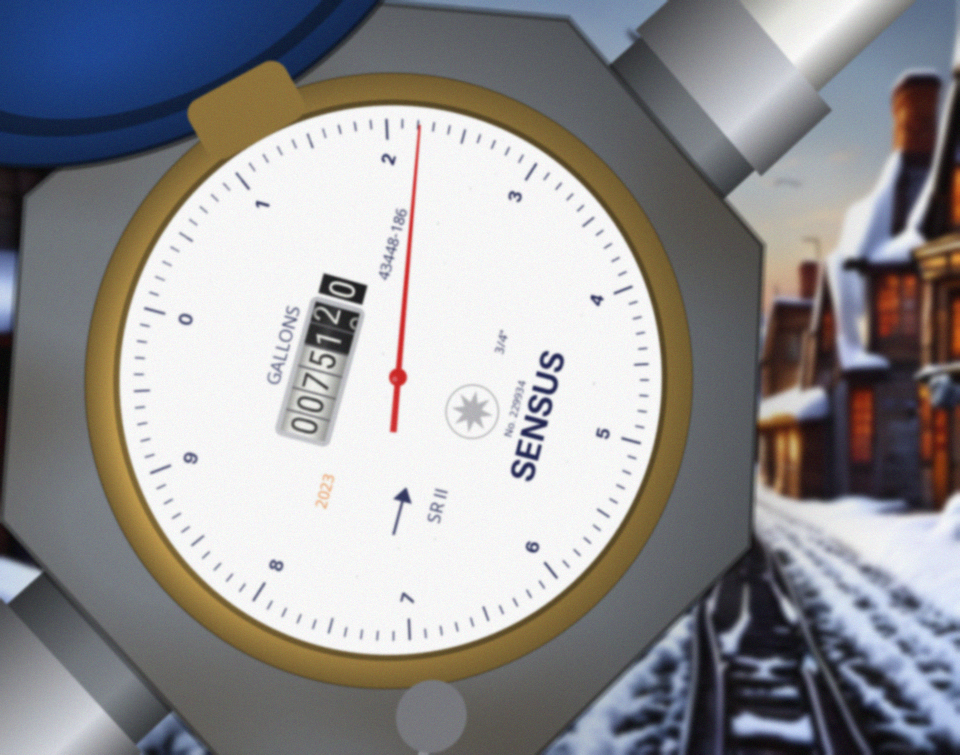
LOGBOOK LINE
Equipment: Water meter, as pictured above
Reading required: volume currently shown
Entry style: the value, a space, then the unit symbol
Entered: 75122.2 gal
